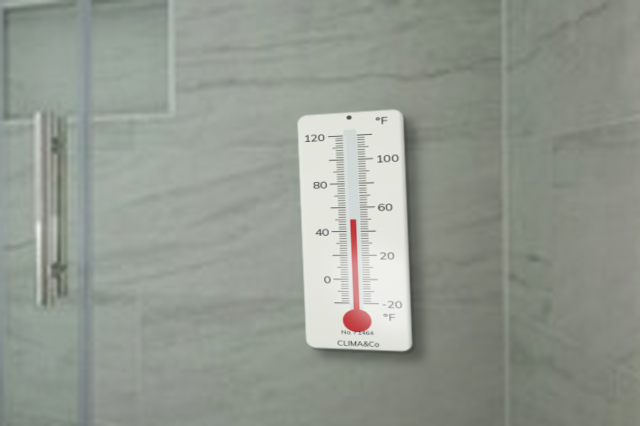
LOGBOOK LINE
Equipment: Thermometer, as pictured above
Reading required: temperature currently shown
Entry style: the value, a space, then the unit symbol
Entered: 50 °F
